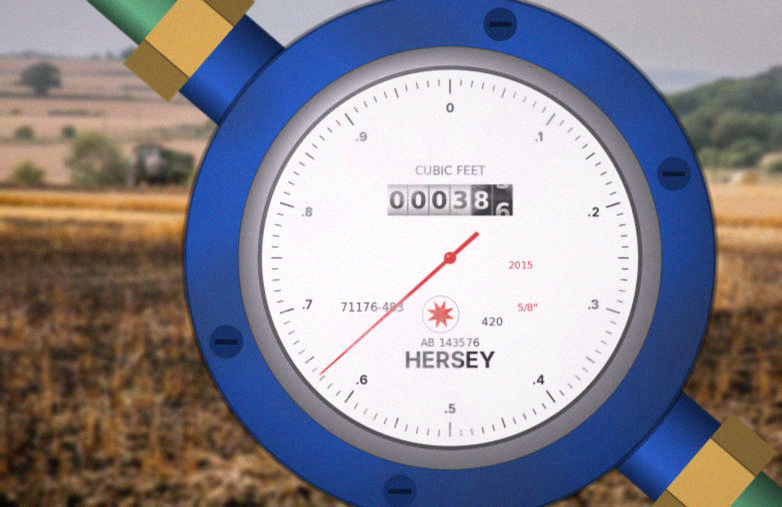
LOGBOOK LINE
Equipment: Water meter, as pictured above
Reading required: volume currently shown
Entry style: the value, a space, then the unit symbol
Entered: 385.63 ft³
